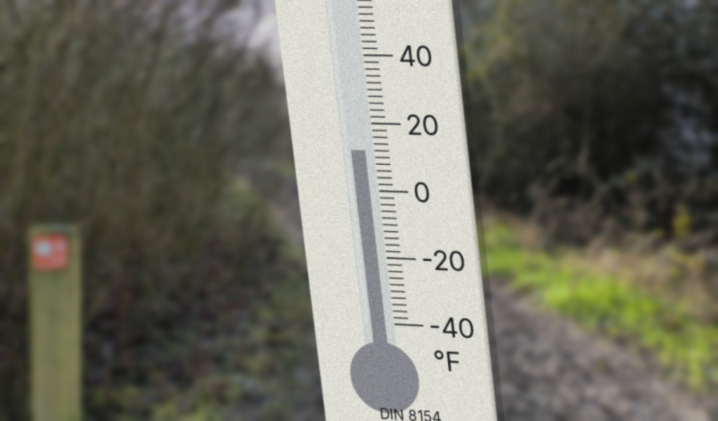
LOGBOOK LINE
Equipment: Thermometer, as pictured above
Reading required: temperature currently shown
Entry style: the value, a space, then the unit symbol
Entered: 12 °F
